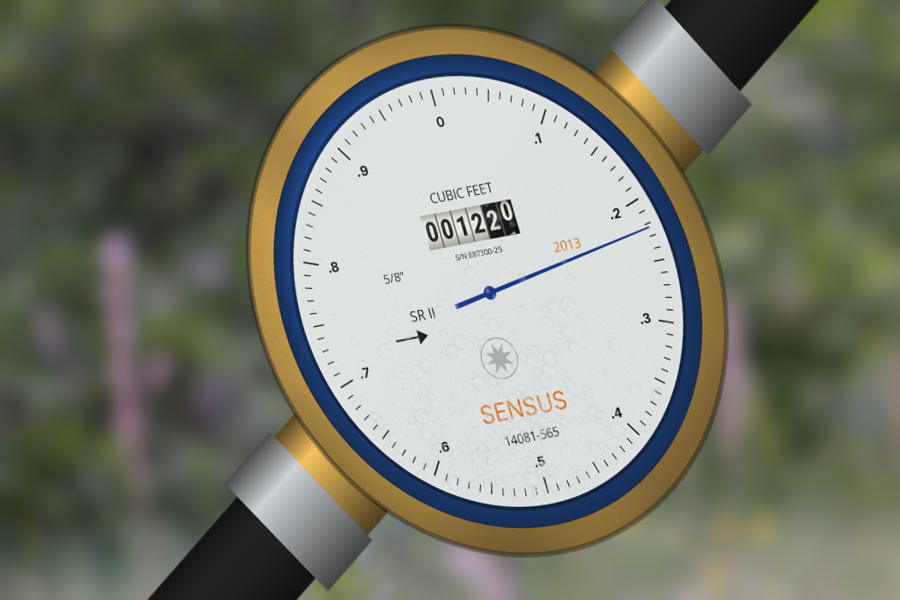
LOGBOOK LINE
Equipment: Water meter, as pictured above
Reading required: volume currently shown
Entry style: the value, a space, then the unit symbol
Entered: 1220.22 ft³
